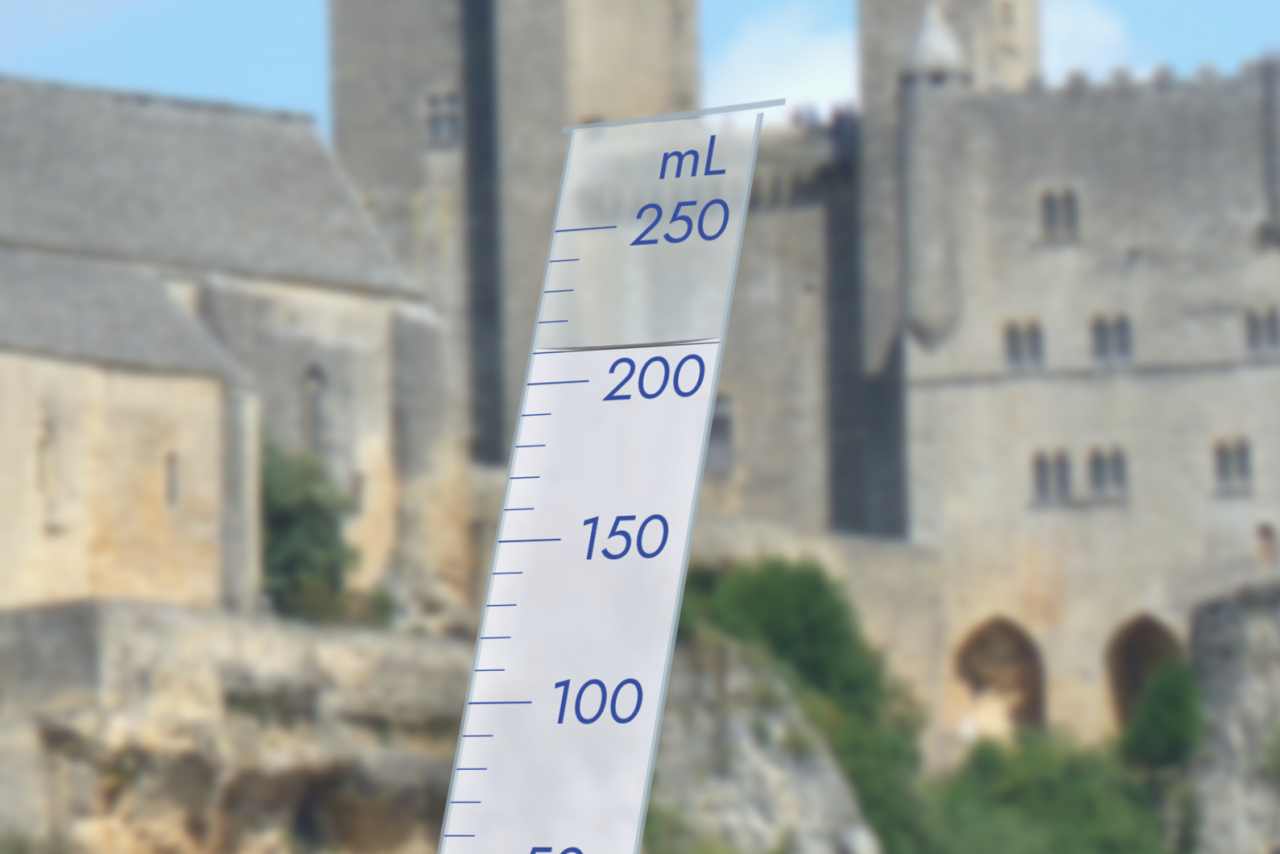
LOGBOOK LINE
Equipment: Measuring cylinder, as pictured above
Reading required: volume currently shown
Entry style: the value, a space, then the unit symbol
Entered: 210 mL
